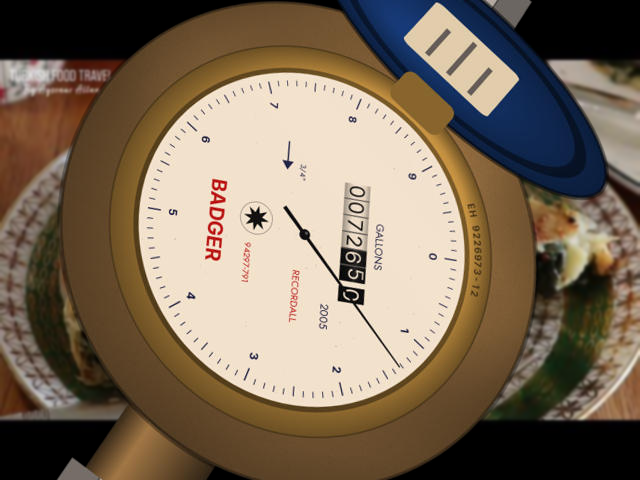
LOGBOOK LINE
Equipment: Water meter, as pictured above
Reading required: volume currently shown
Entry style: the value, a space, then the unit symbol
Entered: 72651.3 gal
